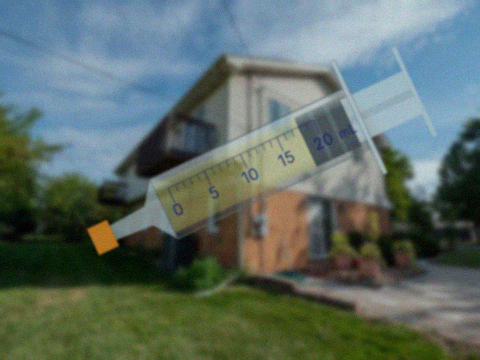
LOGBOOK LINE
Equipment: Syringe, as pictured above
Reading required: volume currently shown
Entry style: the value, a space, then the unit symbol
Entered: 18 mL
